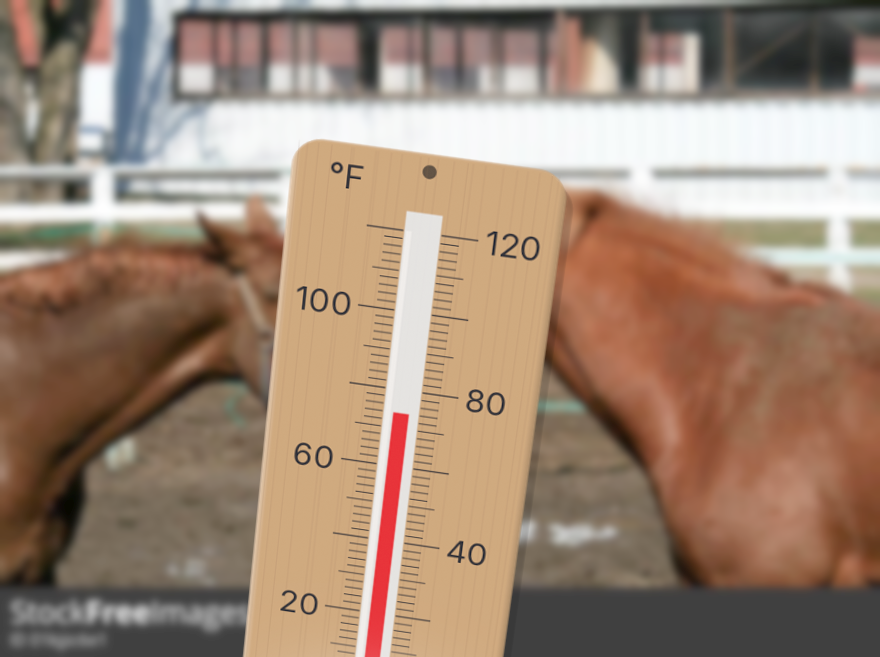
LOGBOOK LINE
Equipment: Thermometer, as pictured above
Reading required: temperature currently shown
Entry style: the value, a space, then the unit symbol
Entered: 74 °F
